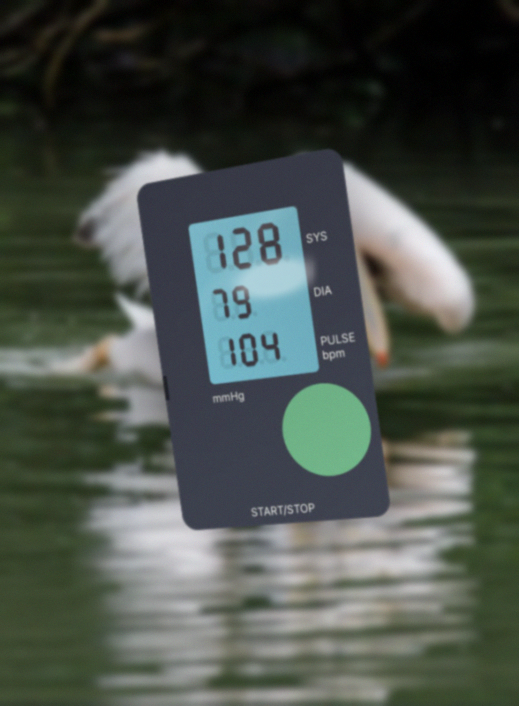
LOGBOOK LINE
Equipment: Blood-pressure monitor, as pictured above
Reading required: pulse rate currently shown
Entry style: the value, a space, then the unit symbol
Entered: 104 bpm
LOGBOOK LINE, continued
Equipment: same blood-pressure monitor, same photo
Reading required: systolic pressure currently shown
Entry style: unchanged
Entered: 128 mmHg
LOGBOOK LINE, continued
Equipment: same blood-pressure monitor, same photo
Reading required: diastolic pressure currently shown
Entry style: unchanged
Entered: 79 mmHg
